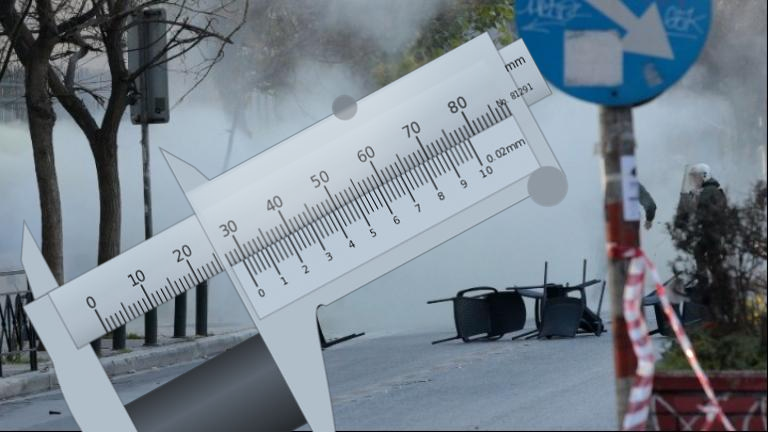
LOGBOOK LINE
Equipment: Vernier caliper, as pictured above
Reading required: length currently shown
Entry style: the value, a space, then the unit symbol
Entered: 29.5 mm
